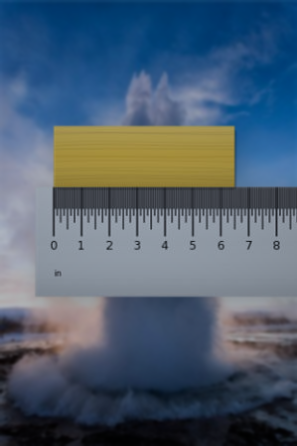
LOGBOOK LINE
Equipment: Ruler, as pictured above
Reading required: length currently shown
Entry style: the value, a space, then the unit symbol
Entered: 6.5 in
